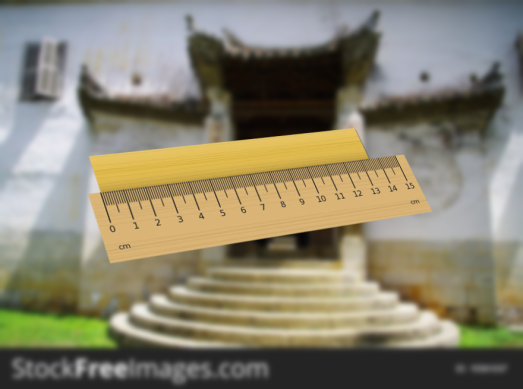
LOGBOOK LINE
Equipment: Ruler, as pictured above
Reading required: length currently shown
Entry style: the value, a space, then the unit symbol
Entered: 13.5 cm
